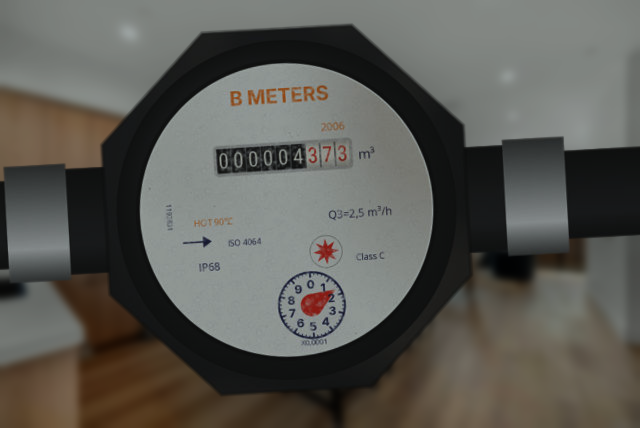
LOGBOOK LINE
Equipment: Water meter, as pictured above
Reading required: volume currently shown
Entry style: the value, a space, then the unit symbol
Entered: 4.3731 m³
